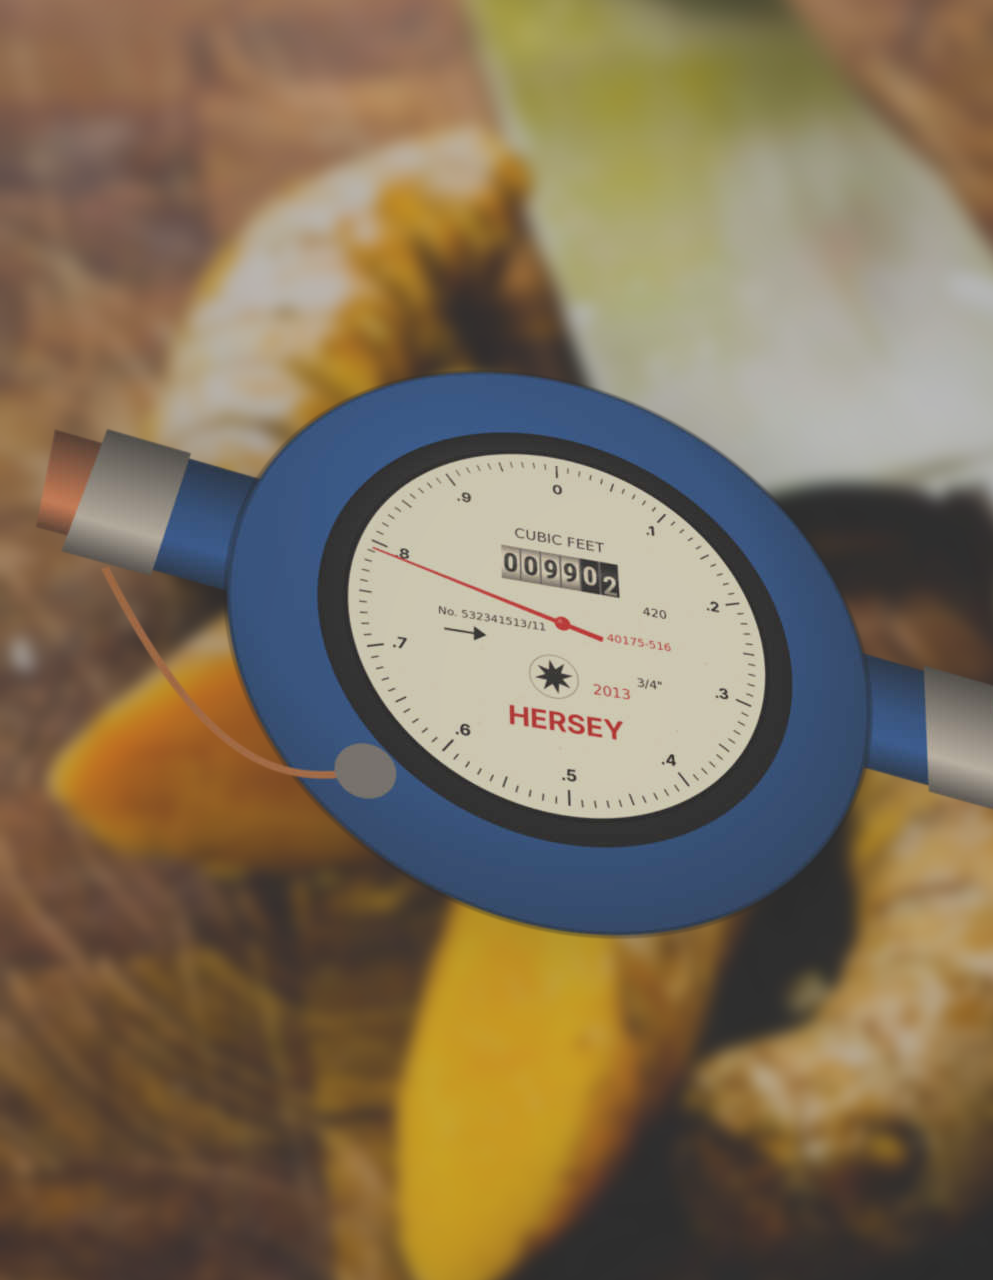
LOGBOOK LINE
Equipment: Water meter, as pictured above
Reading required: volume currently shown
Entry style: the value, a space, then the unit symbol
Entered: 9901.79 ft³
